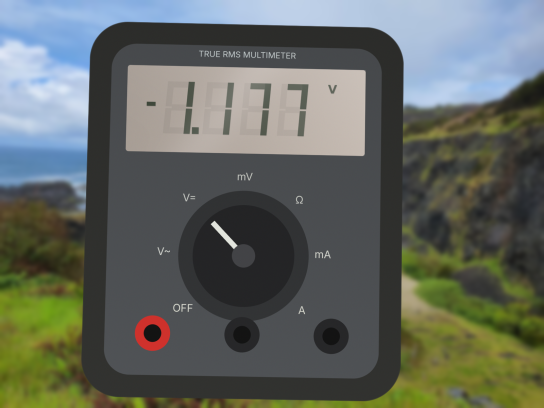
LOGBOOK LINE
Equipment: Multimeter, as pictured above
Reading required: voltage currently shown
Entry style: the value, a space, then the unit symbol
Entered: -1.177 V
